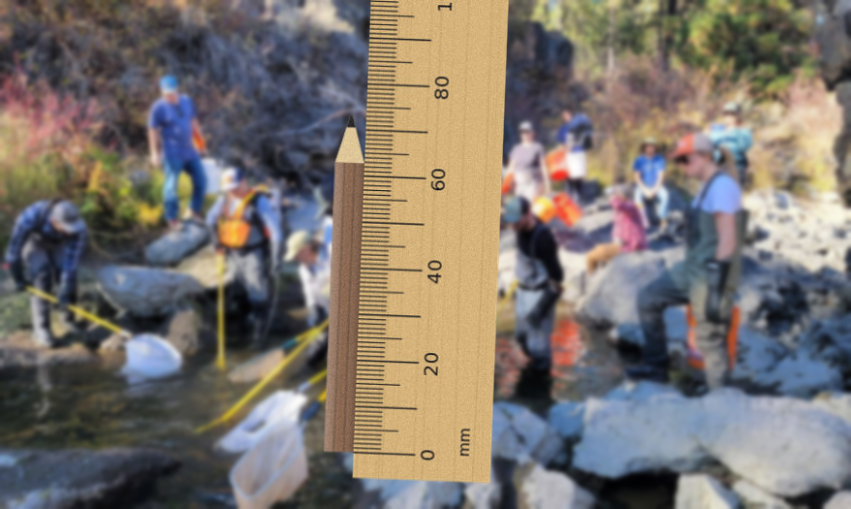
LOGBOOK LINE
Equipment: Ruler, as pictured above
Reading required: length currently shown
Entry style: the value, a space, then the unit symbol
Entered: 73 mm
